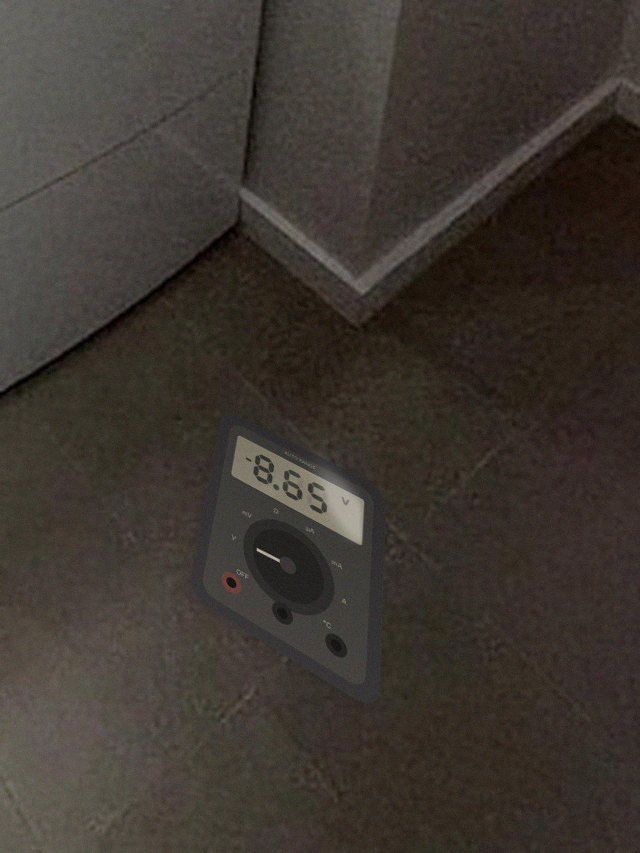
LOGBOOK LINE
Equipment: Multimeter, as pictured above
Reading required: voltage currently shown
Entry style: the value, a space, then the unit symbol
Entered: -8.65 V
